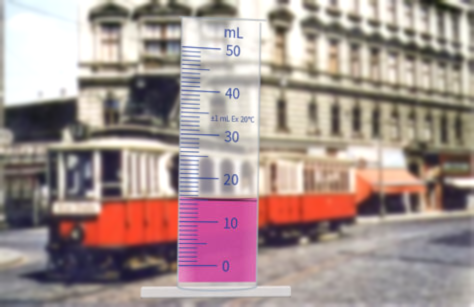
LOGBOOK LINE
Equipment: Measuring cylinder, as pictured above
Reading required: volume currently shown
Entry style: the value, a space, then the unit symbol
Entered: 15 mL
